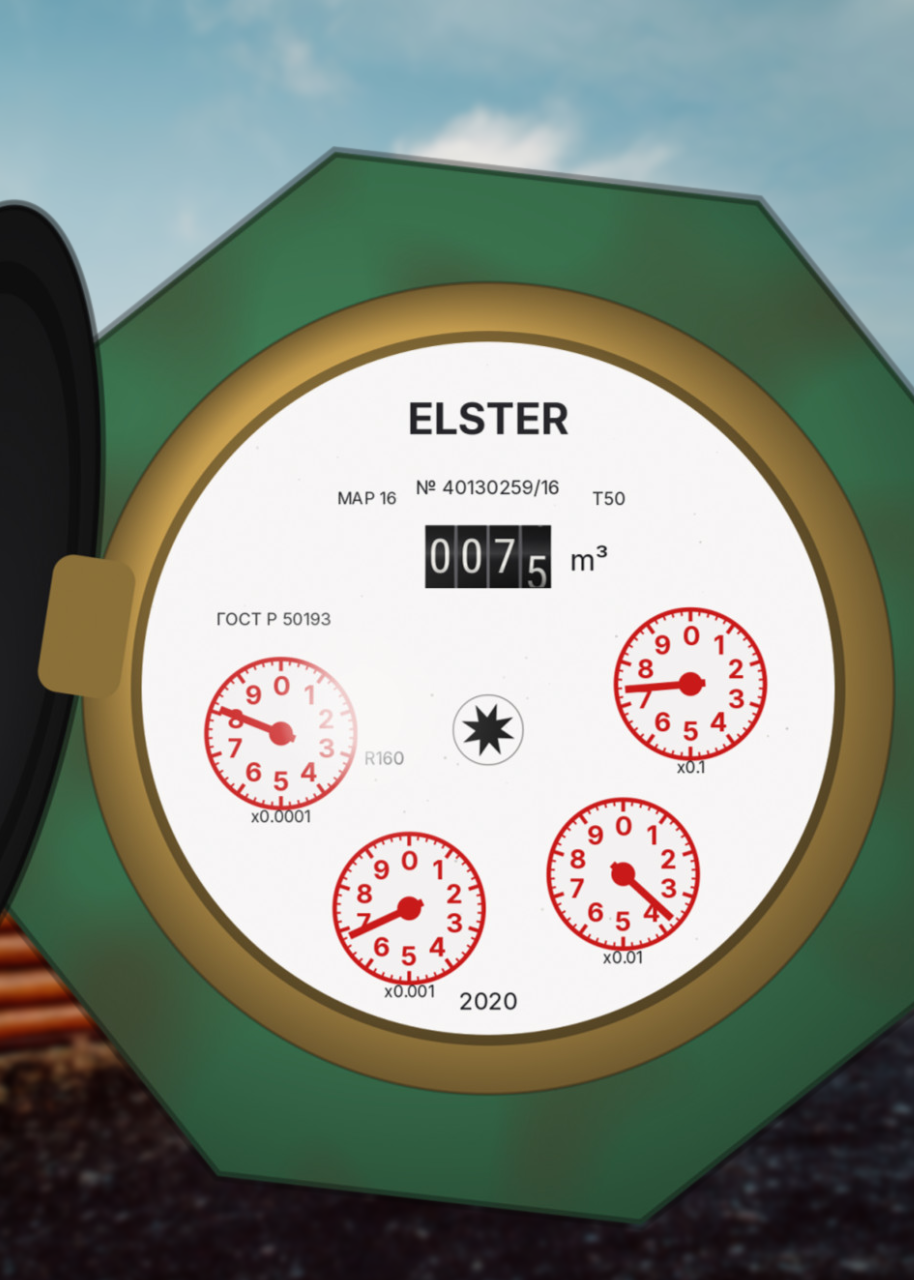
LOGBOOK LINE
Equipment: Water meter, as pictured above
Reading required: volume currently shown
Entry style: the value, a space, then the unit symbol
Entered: 74.7368 m³
